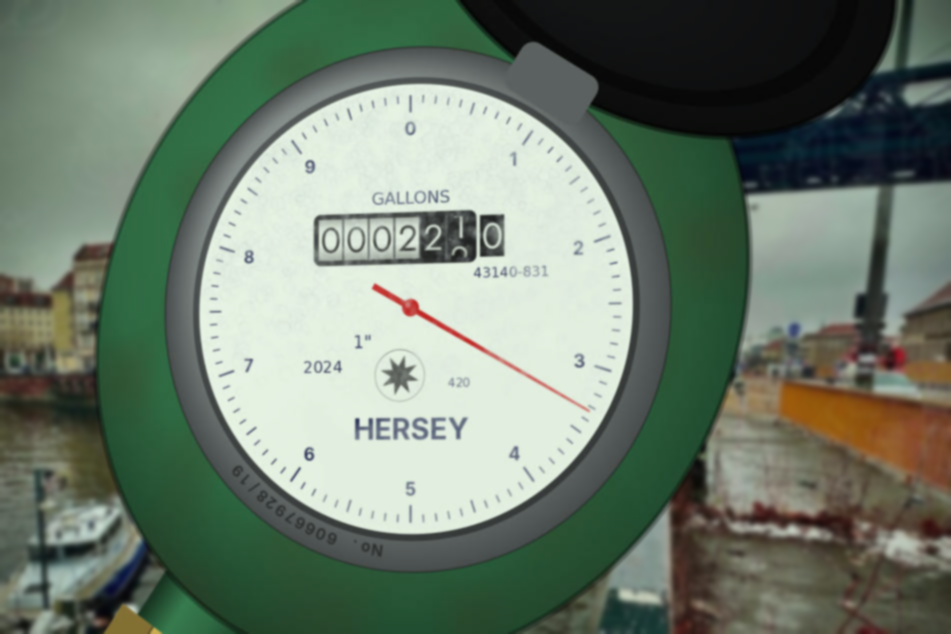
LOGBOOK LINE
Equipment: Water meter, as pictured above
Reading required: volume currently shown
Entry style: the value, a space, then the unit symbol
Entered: 2213.3 gal
